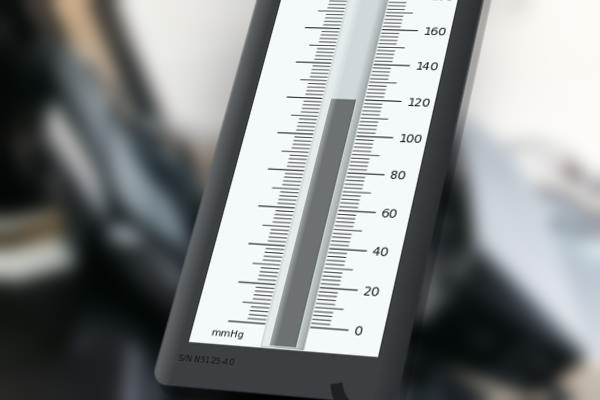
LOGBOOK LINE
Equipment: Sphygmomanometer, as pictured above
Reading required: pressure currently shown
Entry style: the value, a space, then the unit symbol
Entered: 120 mmHg
